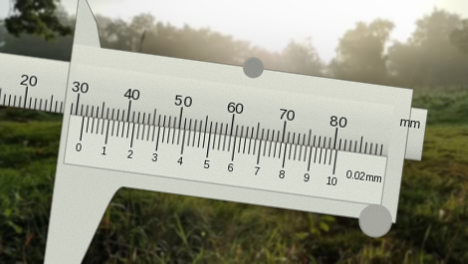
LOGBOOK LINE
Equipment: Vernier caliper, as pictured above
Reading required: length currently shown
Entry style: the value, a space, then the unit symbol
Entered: 31.5 mm
